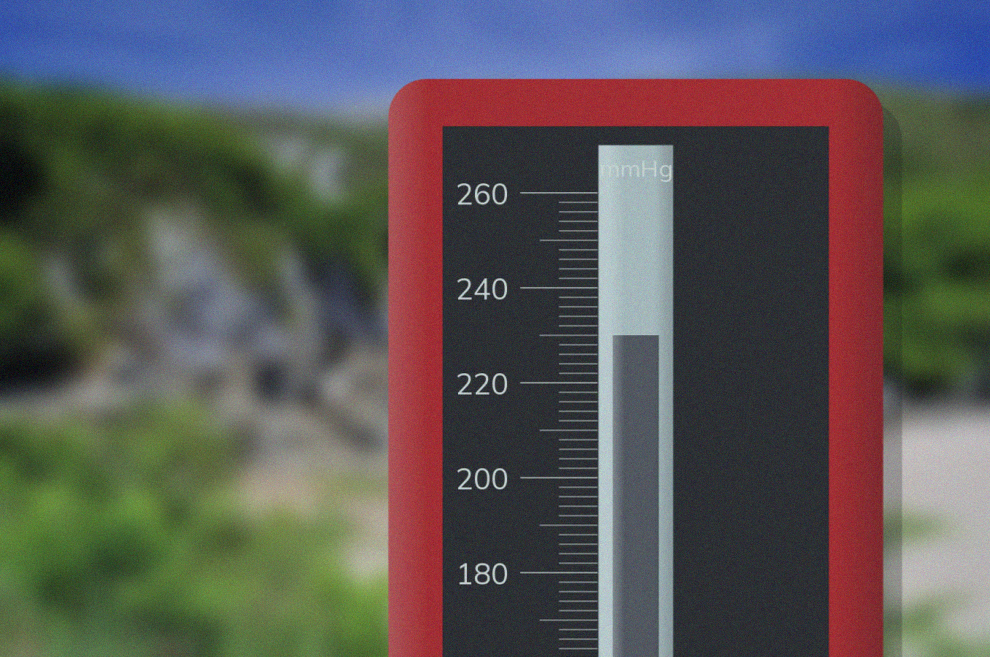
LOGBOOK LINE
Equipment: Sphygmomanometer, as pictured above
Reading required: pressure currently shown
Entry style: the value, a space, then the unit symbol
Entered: 230 mmHg
